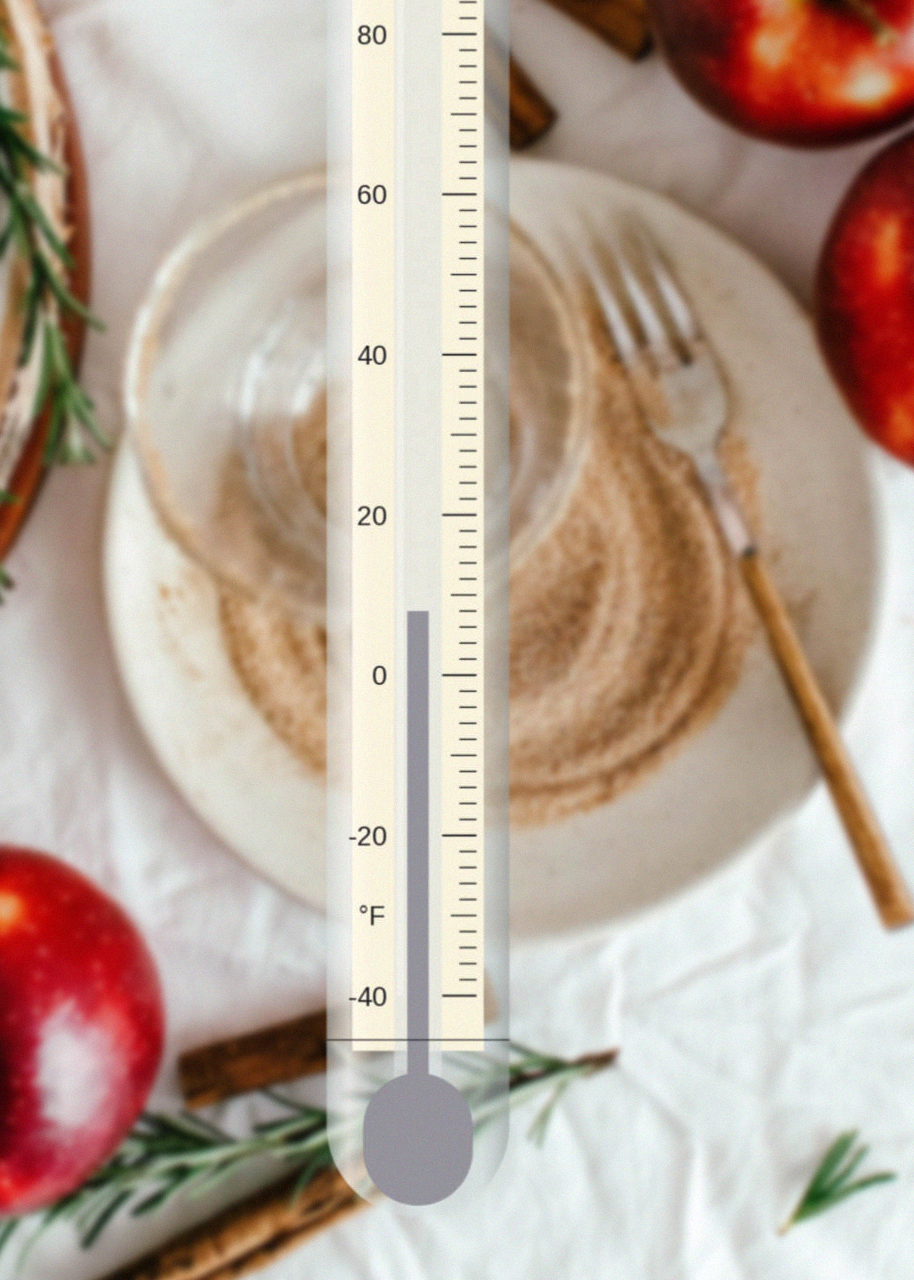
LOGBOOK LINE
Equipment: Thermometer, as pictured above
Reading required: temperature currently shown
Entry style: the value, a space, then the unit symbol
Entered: 8 °F
